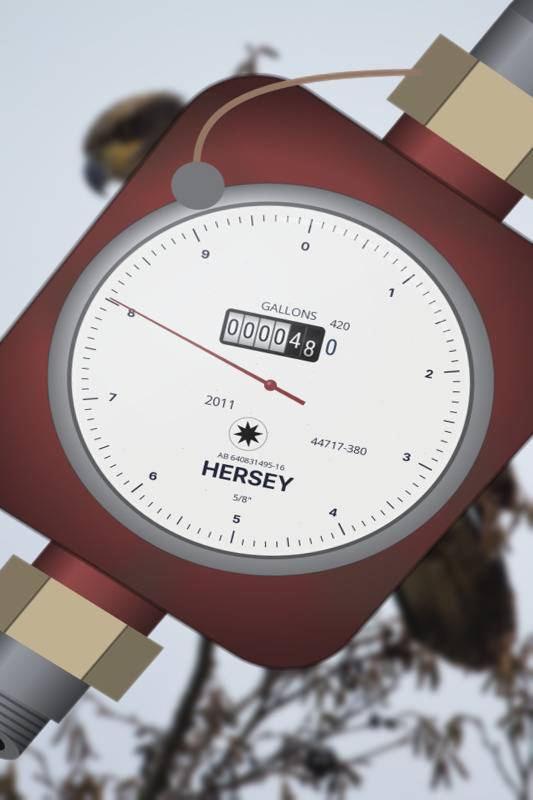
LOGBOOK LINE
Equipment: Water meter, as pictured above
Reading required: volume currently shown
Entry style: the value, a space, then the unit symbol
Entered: 478.0 gal
